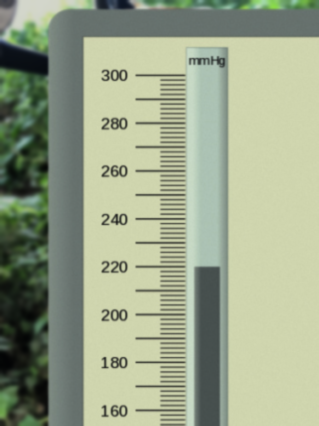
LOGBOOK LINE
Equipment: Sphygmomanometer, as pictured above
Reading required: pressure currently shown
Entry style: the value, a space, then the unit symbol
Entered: 220 mmHg
